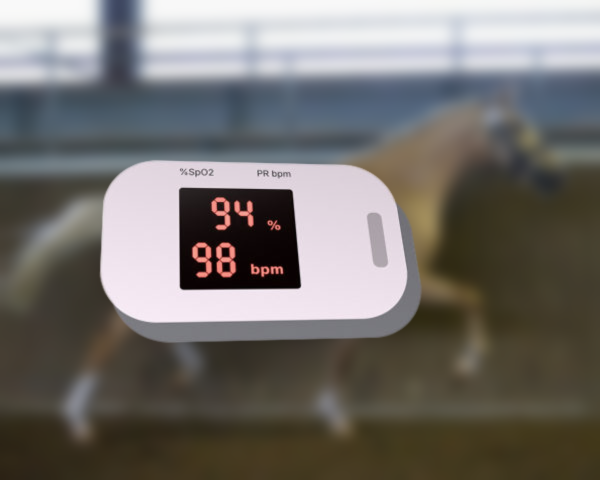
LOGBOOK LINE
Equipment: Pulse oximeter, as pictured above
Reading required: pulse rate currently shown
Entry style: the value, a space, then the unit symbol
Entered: 98 bpm
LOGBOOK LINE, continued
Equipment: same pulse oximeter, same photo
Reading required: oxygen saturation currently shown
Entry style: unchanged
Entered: 94 %
